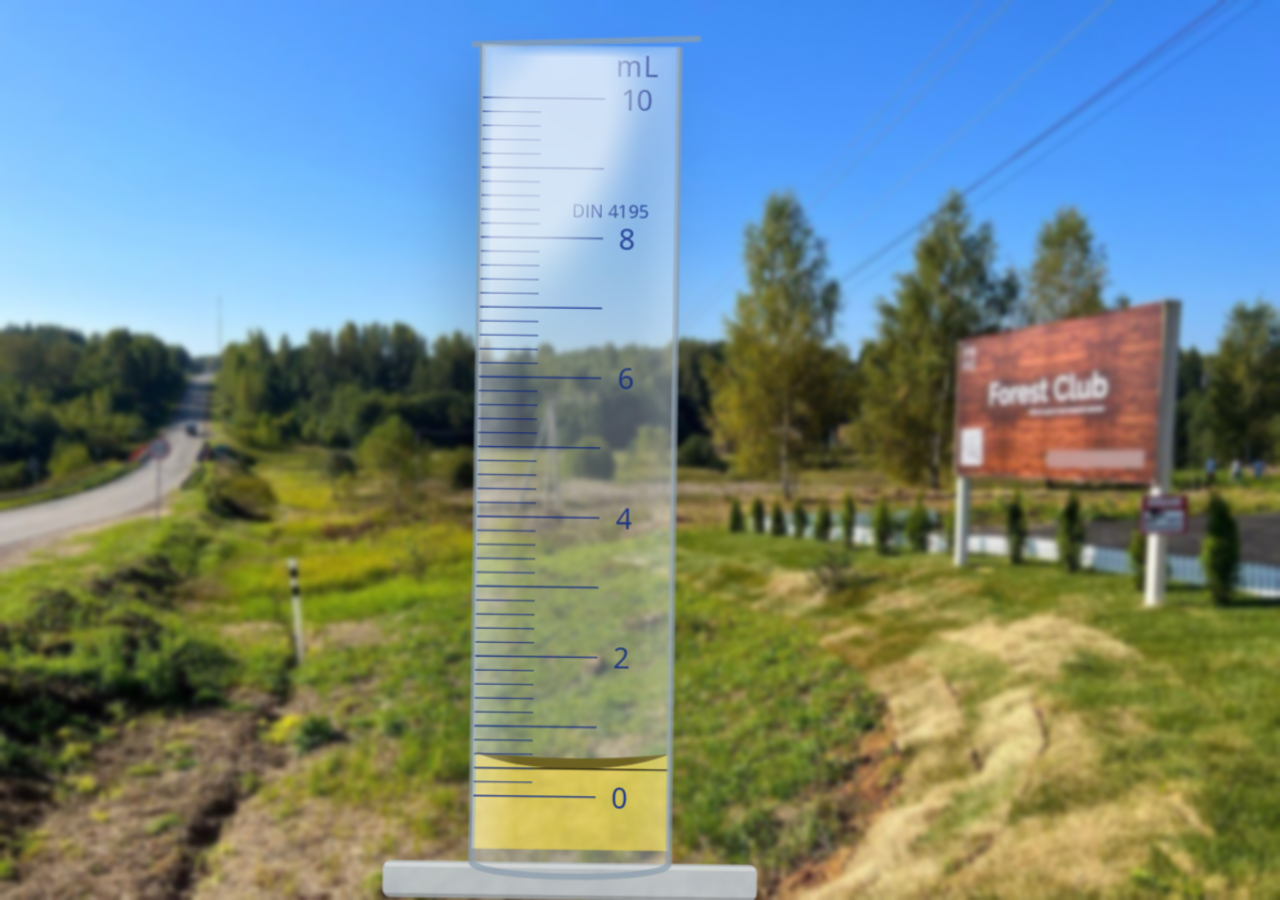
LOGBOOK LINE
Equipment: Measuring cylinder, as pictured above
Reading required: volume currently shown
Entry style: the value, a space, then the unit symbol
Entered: 0.4 mL
